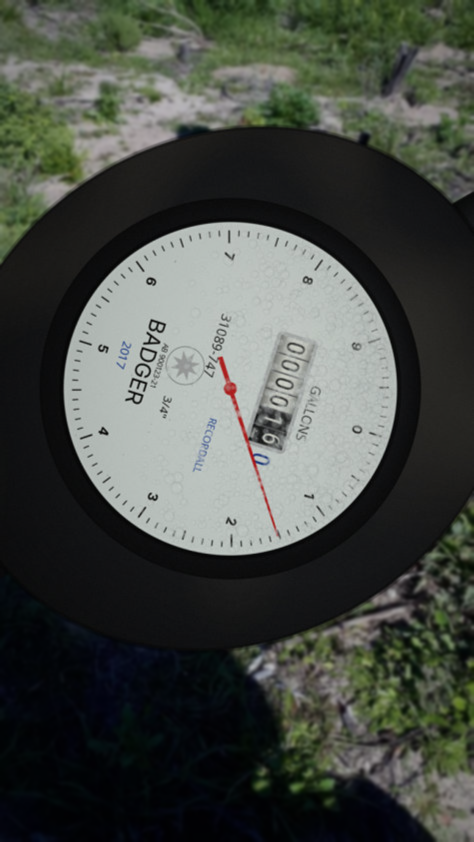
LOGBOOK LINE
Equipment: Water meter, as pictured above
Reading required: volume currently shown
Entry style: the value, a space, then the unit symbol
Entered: 161.5 gal
